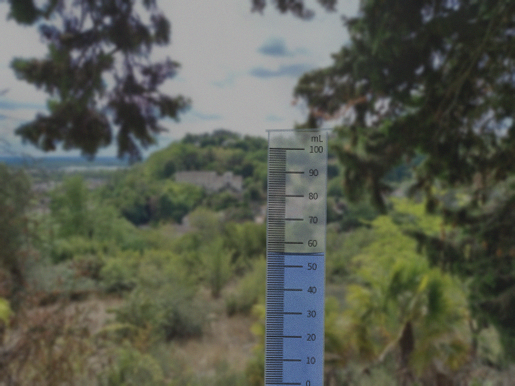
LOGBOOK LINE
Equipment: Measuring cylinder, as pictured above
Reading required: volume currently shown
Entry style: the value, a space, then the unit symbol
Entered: 55 mL
